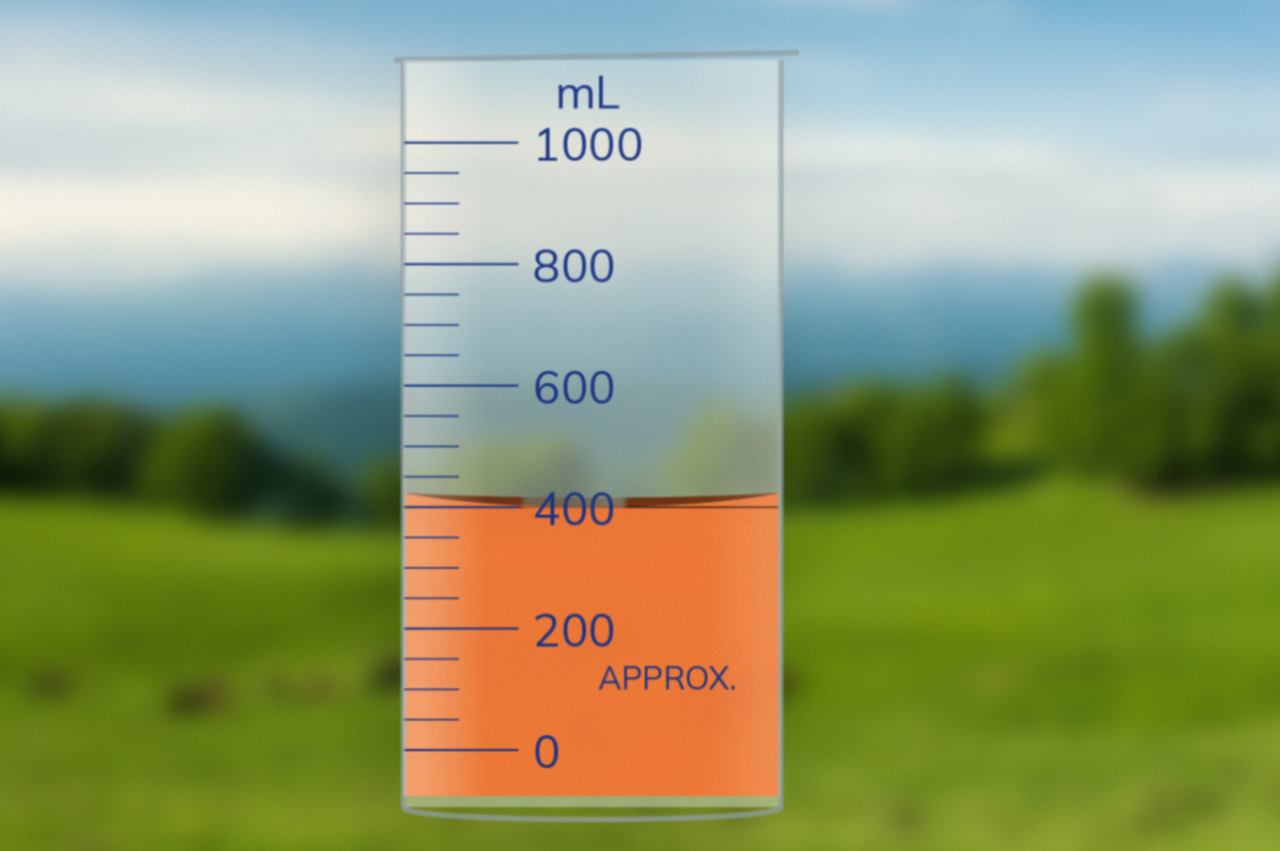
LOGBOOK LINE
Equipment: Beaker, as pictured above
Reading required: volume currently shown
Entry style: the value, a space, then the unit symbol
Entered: 400 mL
